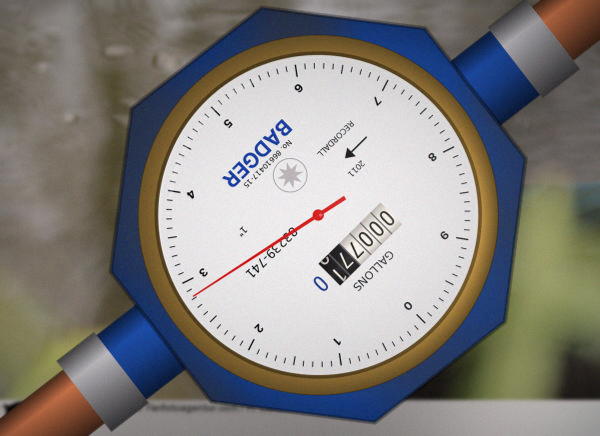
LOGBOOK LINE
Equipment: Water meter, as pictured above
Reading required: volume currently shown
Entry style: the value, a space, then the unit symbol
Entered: 7712.8 gal
